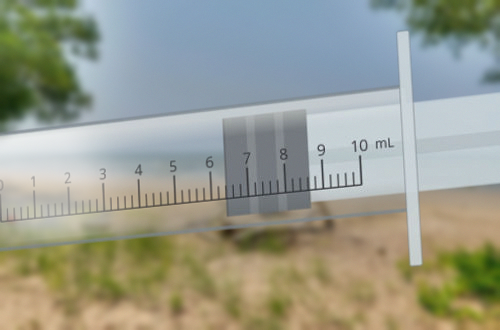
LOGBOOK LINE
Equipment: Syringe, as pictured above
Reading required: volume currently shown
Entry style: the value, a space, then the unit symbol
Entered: 6.4 mL
